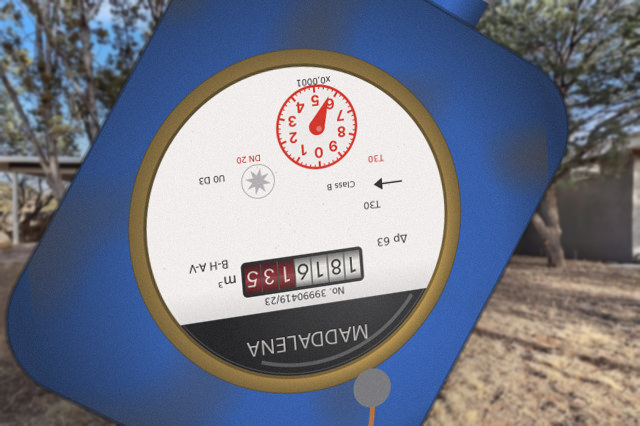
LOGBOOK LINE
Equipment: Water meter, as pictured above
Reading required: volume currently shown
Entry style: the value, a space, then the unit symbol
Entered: 1816.1355 m³
